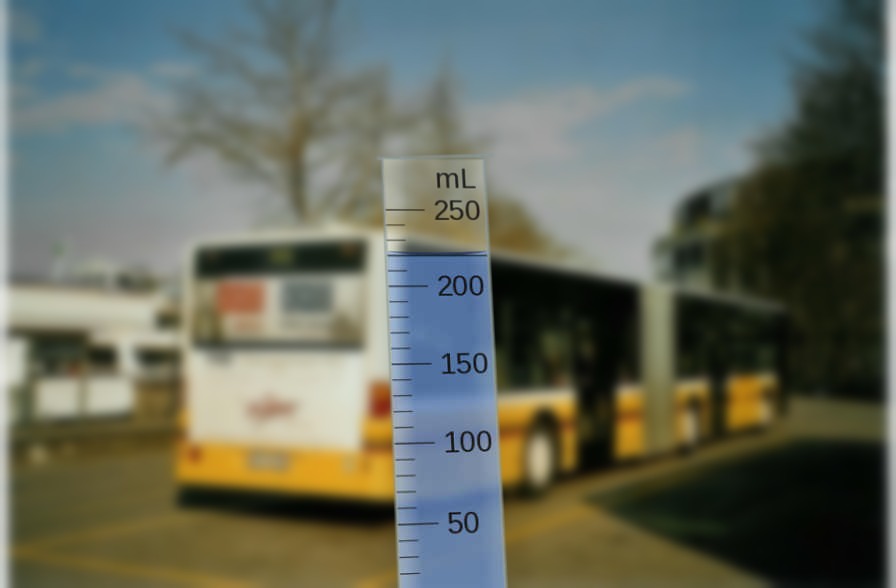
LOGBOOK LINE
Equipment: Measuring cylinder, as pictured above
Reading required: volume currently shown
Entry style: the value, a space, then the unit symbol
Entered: 220 mL
